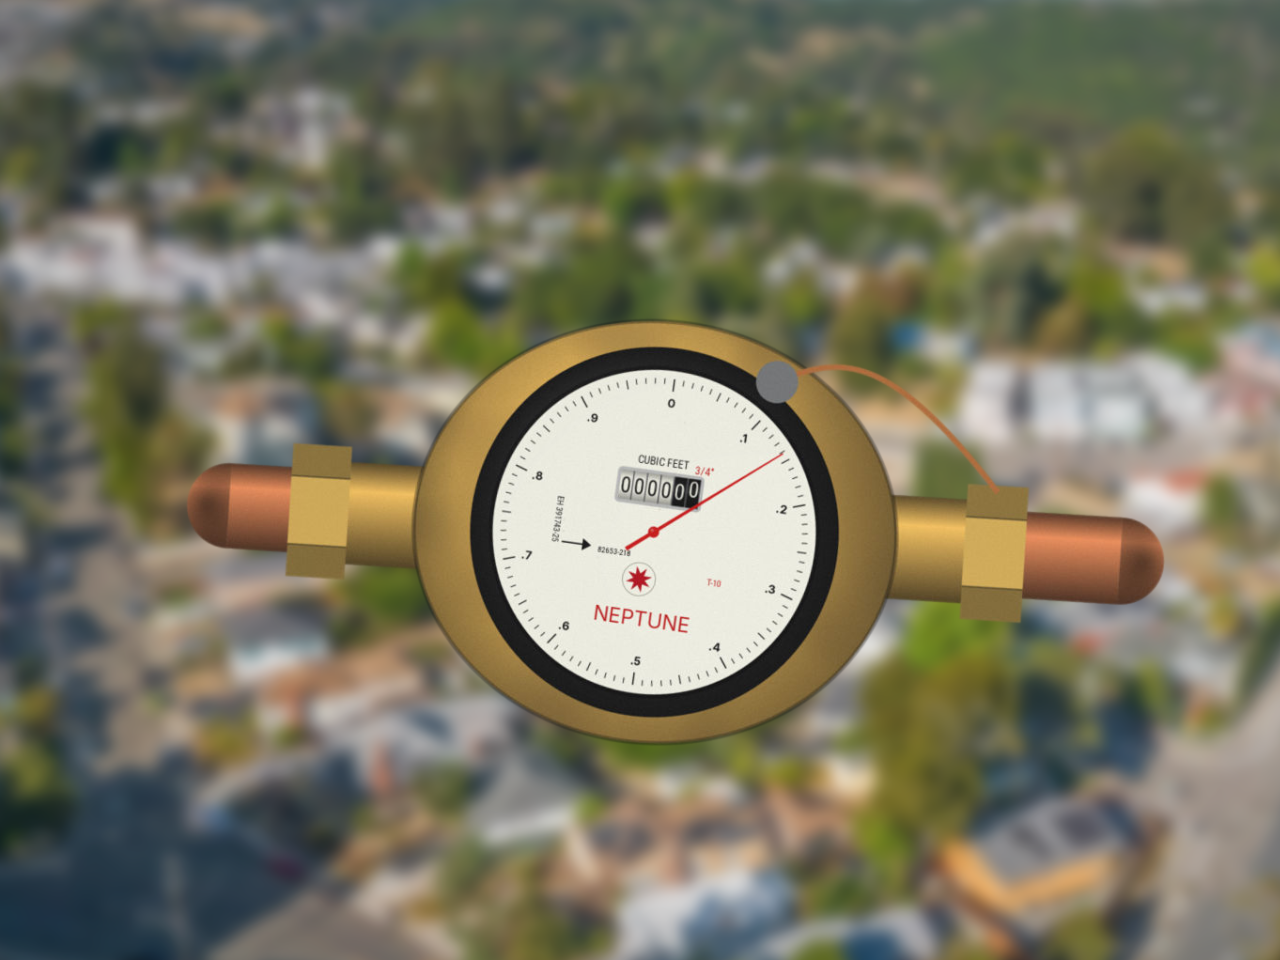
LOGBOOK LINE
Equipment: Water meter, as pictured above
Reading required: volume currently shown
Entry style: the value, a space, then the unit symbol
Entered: 0.14 ft³
